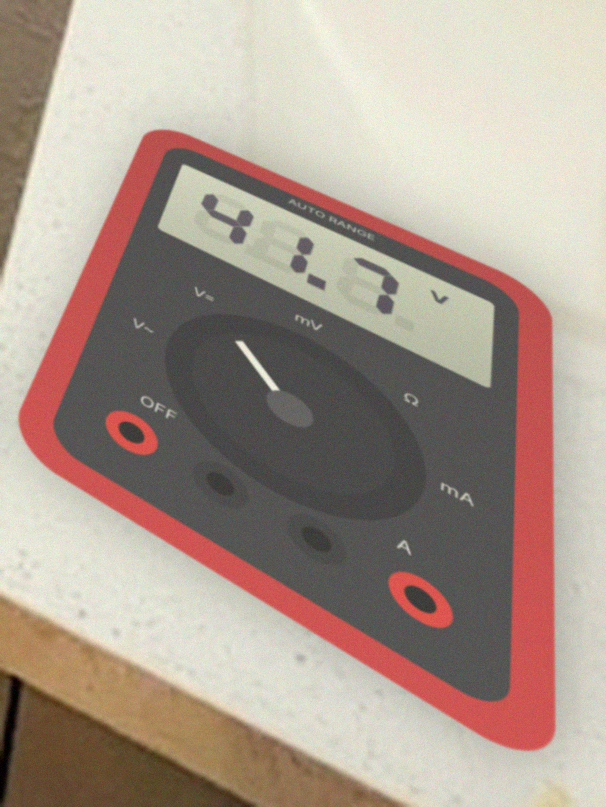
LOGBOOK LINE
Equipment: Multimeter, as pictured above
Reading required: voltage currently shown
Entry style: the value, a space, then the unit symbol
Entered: 41.7 V
